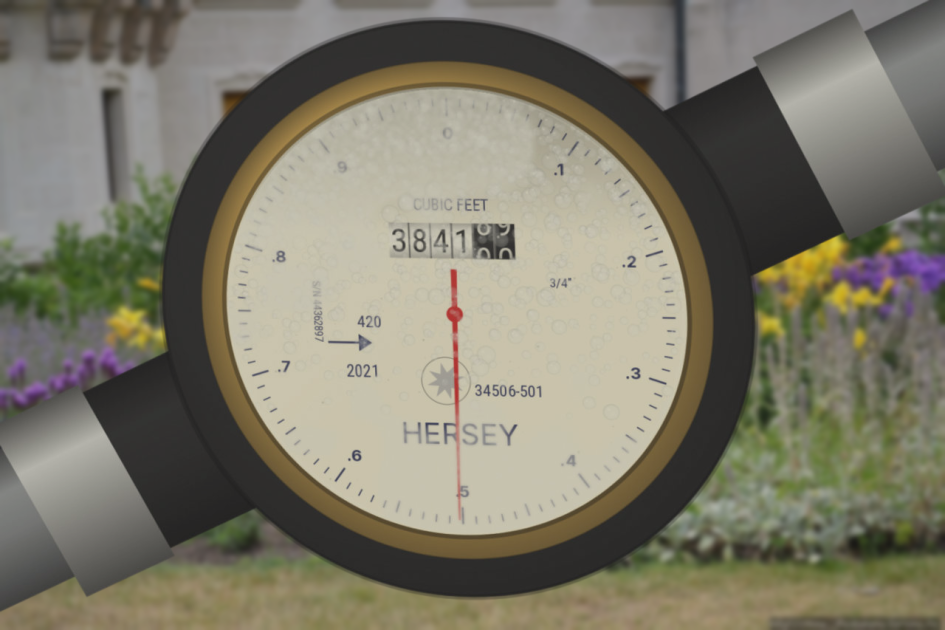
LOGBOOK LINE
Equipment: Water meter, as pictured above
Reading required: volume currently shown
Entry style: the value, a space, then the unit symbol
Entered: 384189.50 ft³
